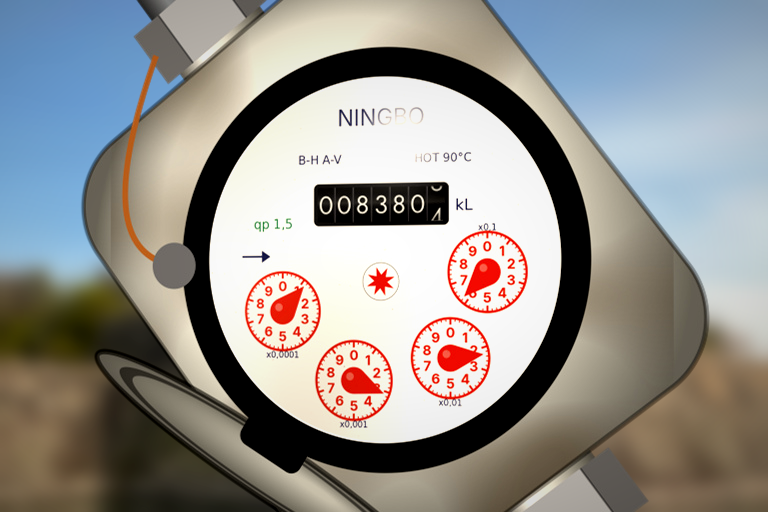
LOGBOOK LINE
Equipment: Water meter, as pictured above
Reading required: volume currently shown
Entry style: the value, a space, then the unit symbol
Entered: 83803.6231 kL
